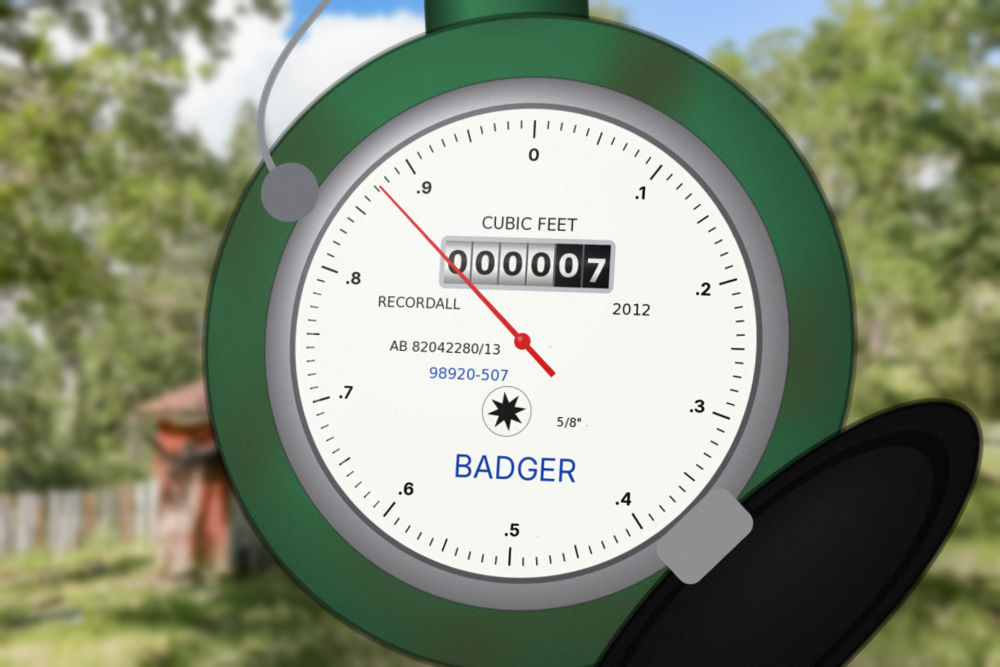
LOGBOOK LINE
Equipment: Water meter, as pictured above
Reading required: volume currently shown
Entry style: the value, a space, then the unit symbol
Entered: 6.87 ft³
